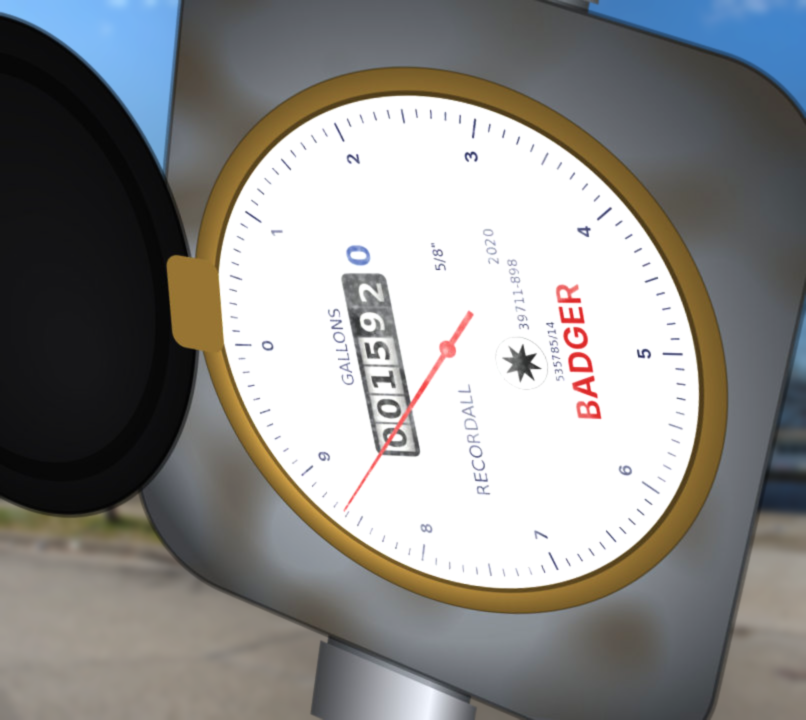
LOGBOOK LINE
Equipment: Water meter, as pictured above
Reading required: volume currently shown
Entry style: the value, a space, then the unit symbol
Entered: 15918.6 gal
